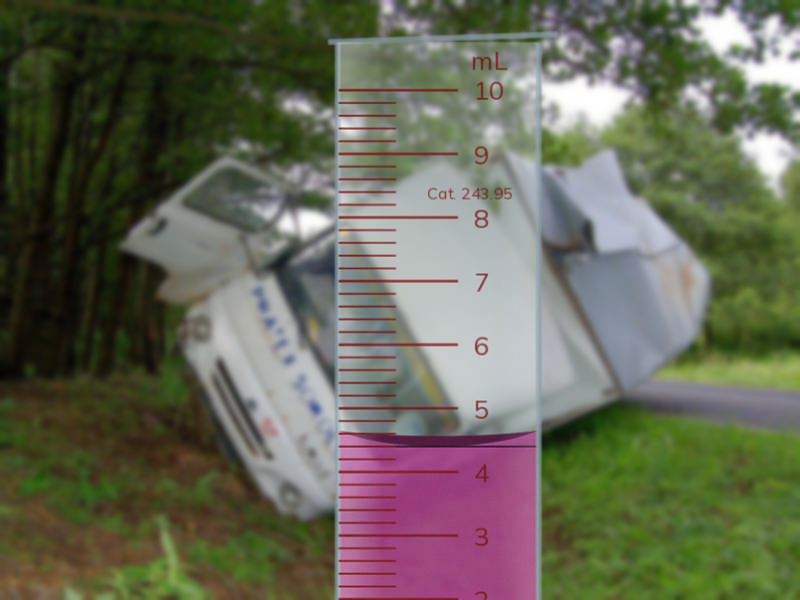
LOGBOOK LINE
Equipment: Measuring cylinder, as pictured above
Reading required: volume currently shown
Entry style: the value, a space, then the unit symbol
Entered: 4.4 mL
